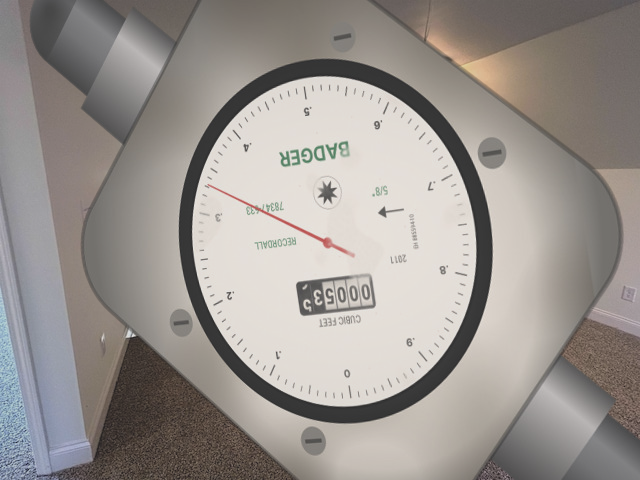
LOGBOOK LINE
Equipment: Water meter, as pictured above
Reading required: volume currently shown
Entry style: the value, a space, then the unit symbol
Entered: 535.33 ft³
